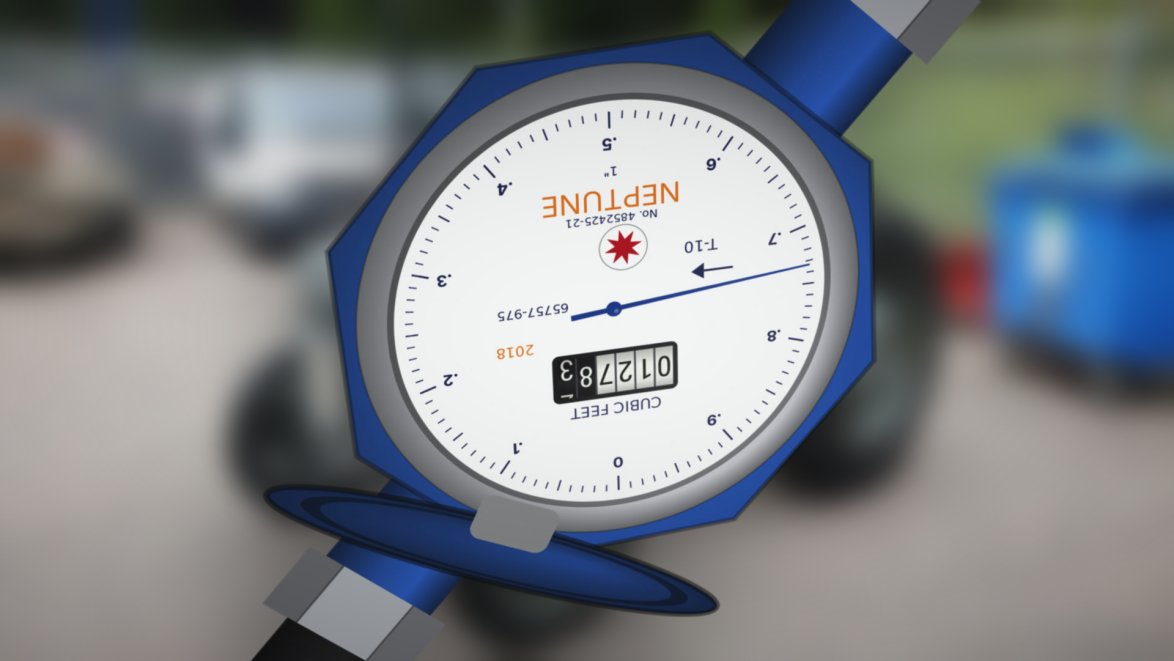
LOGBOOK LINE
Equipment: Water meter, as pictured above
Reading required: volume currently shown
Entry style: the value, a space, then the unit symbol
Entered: 12782.73 ft³
